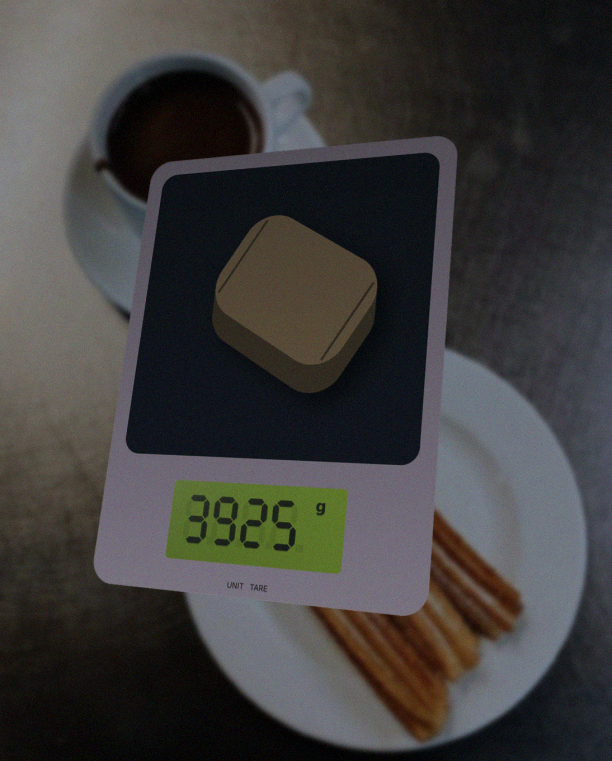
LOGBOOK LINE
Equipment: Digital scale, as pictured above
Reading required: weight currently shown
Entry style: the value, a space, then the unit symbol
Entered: 3925 g
